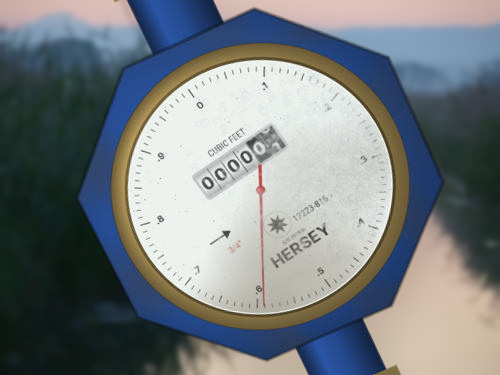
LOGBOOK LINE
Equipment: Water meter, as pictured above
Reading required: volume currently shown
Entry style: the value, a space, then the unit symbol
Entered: 0.59 ft³
